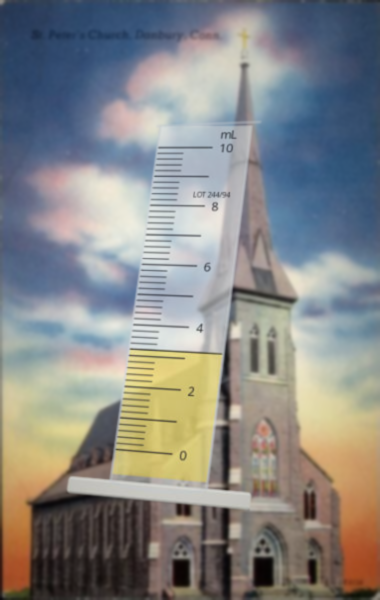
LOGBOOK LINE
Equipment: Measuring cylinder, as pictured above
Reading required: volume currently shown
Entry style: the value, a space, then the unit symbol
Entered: 3.2 mL
